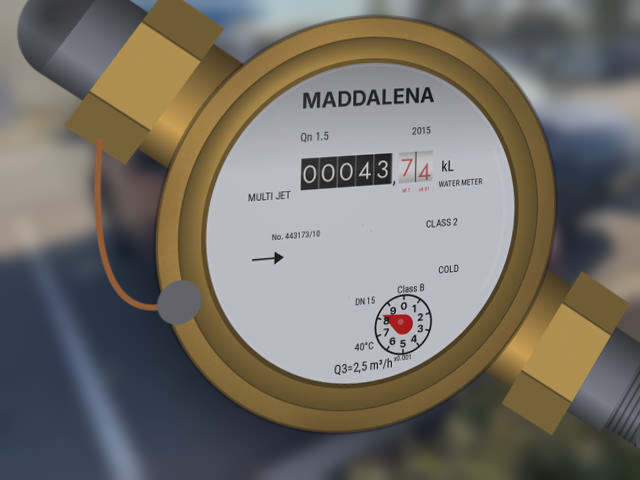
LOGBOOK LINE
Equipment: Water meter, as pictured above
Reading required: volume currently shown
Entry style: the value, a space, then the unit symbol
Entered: 43.738 kL
